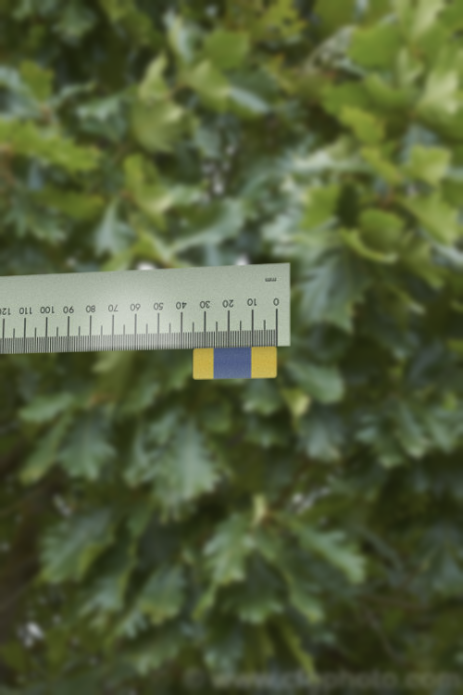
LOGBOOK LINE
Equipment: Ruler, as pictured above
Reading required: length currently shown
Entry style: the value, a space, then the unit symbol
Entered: 35 mm
